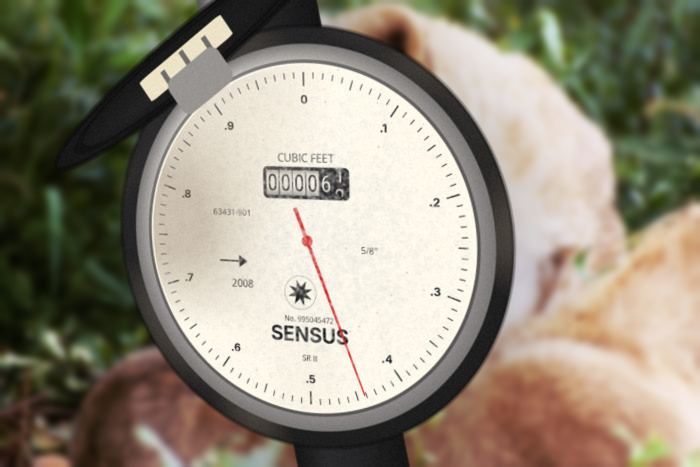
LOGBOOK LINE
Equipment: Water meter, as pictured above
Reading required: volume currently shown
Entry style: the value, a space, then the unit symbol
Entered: 61.44 ft³
